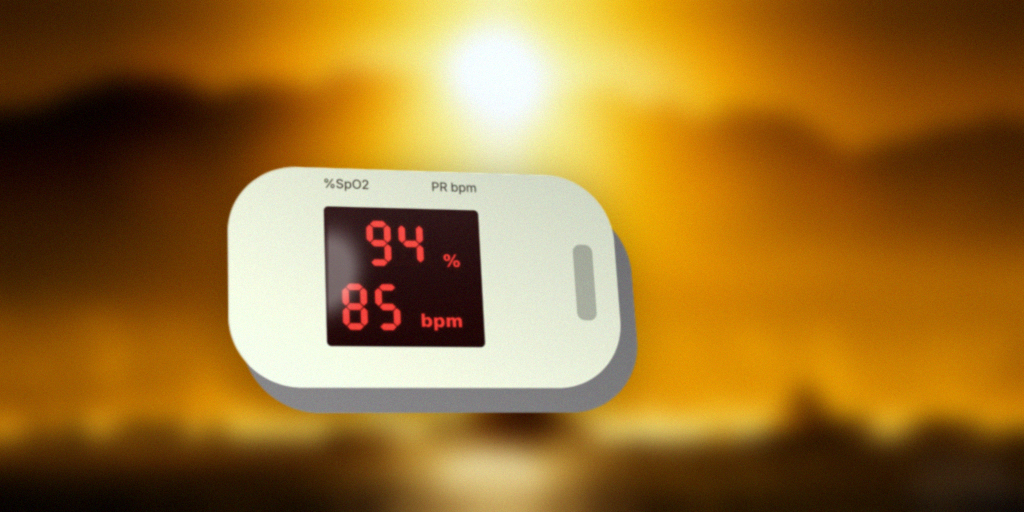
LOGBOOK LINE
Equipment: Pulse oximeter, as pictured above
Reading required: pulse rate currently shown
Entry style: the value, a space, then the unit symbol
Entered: 85 bpm
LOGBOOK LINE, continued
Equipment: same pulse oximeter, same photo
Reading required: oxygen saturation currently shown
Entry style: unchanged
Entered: 94 %
